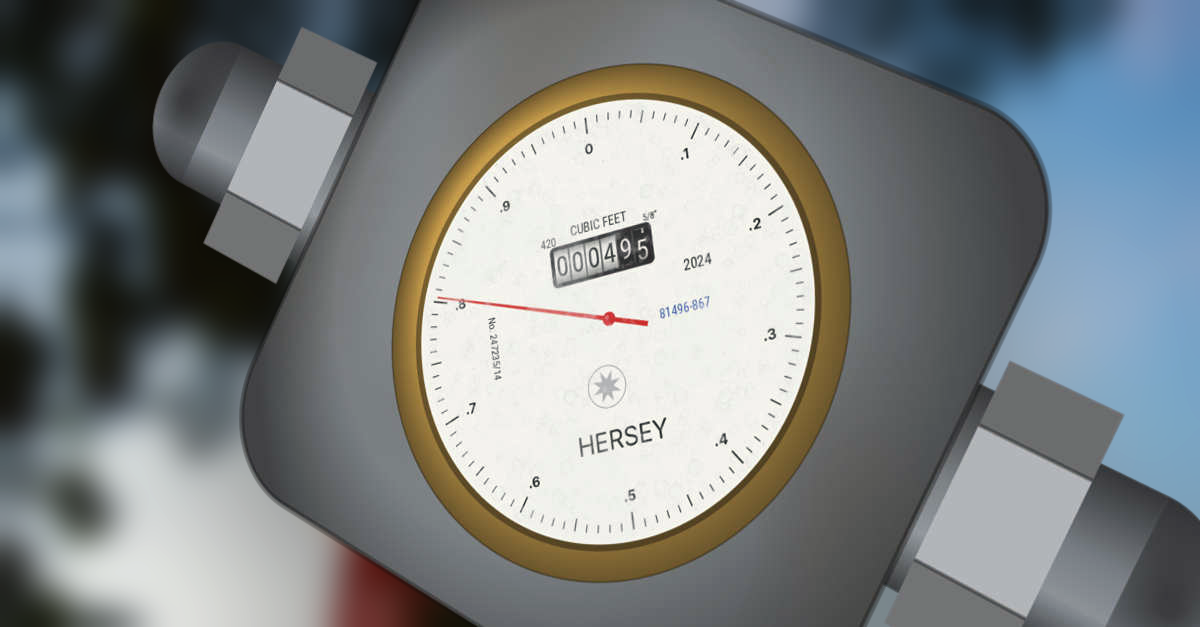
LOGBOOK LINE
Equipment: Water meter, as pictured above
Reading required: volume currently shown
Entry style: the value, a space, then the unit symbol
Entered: 494.80 ft³
